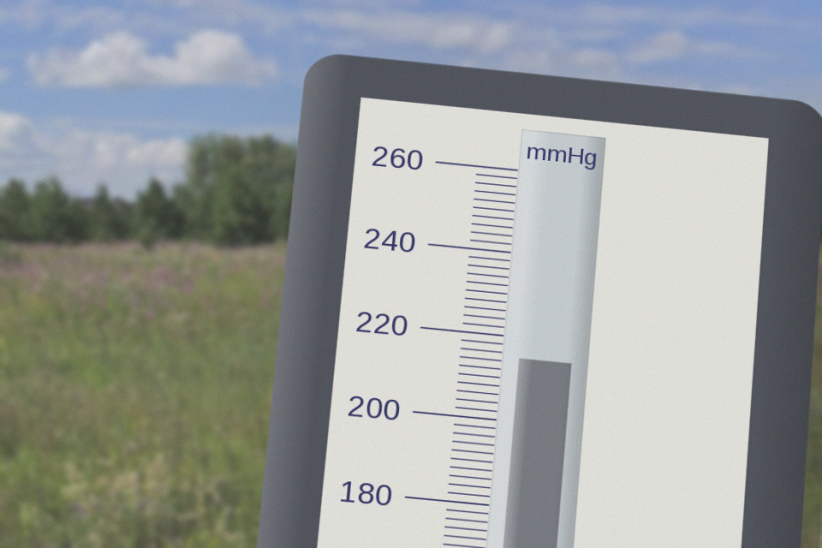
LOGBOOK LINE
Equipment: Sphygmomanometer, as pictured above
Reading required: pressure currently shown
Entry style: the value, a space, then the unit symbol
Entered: 215 mmHg
